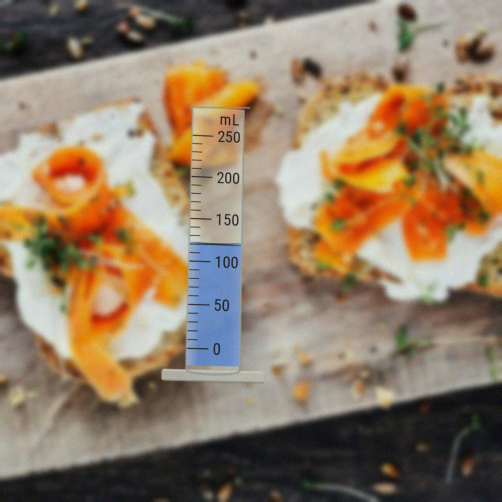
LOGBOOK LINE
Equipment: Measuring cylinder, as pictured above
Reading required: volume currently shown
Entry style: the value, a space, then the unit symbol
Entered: 120 mL
